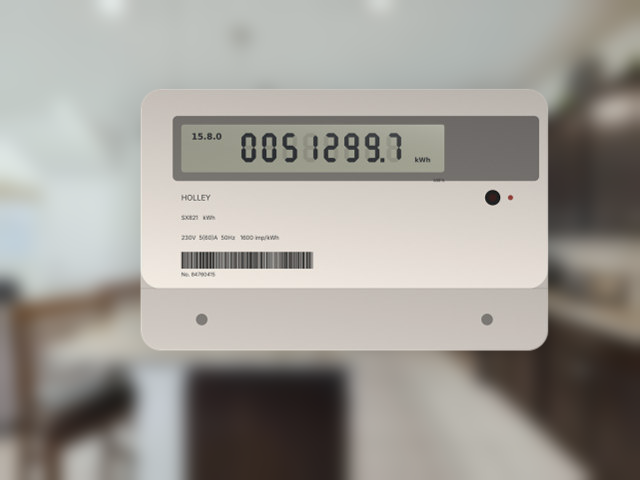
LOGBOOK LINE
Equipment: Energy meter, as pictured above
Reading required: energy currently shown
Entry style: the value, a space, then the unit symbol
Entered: 51299.7 kWh
